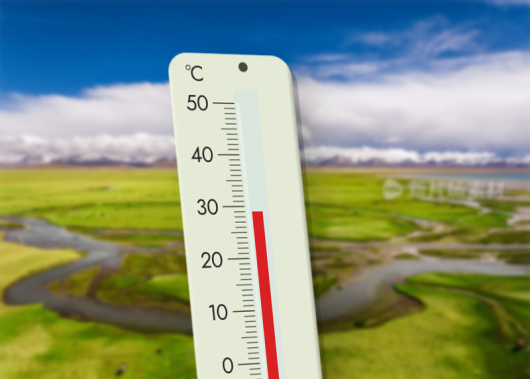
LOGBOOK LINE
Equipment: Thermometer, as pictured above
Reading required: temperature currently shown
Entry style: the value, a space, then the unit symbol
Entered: 29 °C
